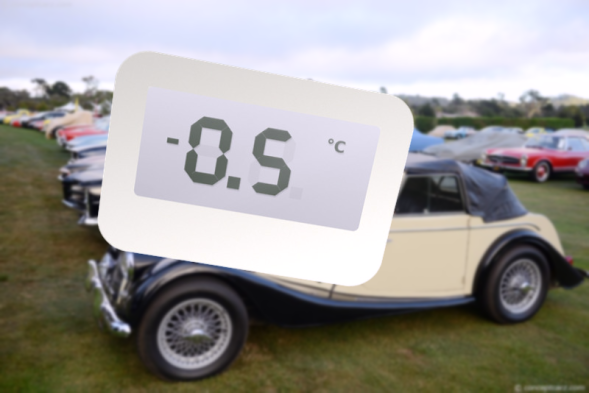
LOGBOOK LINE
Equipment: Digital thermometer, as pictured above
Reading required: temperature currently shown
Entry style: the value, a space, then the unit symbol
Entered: -0.5 °C
